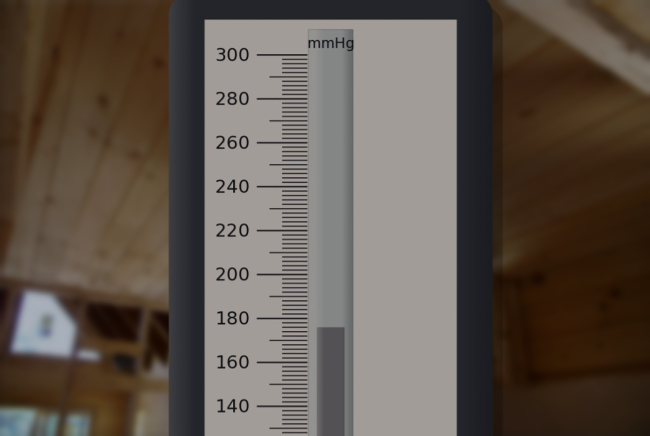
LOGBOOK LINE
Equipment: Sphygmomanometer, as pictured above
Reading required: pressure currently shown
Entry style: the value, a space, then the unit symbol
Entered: 176 mmHg
